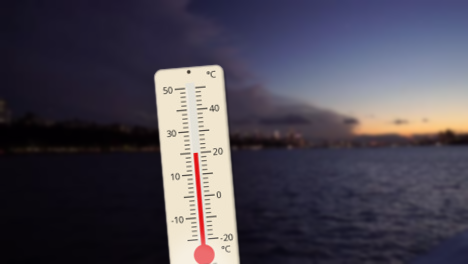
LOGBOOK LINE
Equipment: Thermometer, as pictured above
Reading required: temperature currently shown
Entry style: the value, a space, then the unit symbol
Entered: 20 °C
